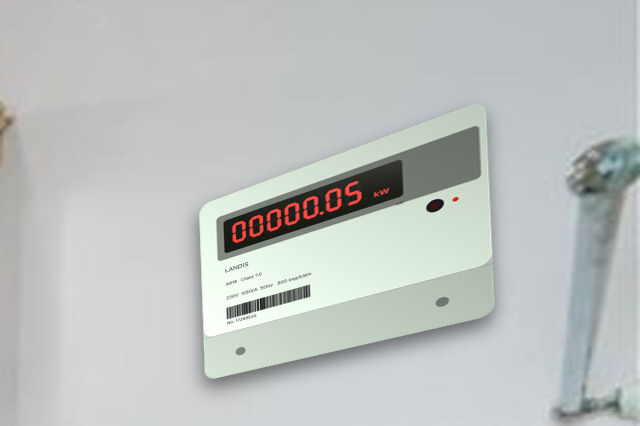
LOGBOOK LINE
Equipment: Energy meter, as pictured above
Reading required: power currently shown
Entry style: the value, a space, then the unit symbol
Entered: 0.05 kW
